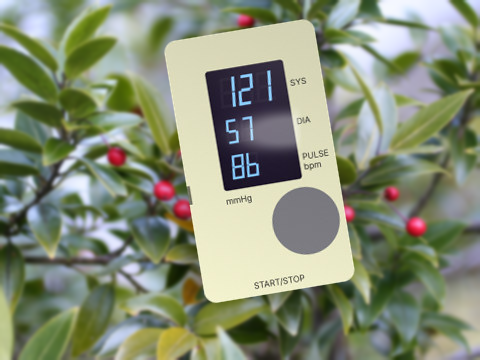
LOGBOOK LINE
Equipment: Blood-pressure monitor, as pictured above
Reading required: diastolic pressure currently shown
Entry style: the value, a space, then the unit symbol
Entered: 57 mmHg
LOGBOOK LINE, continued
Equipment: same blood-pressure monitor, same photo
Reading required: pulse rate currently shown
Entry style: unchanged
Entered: 86 bpm
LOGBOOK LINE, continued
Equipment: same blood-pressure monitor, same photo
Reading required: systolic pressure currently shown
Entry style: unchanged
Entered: 121 mmHg
